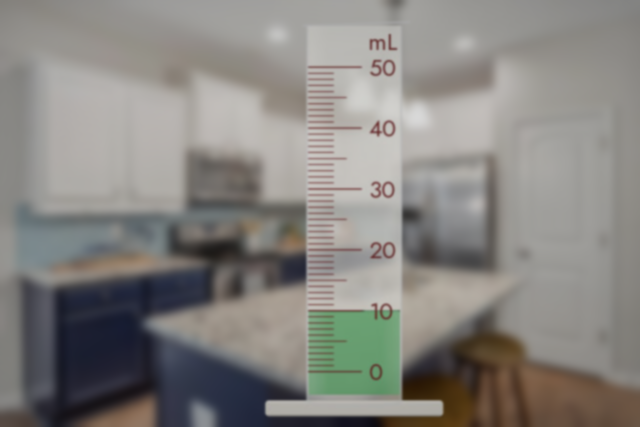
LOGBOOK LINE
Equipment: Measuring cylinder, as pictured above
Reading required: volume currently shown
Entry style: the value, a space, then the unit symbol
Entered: 10 mL
